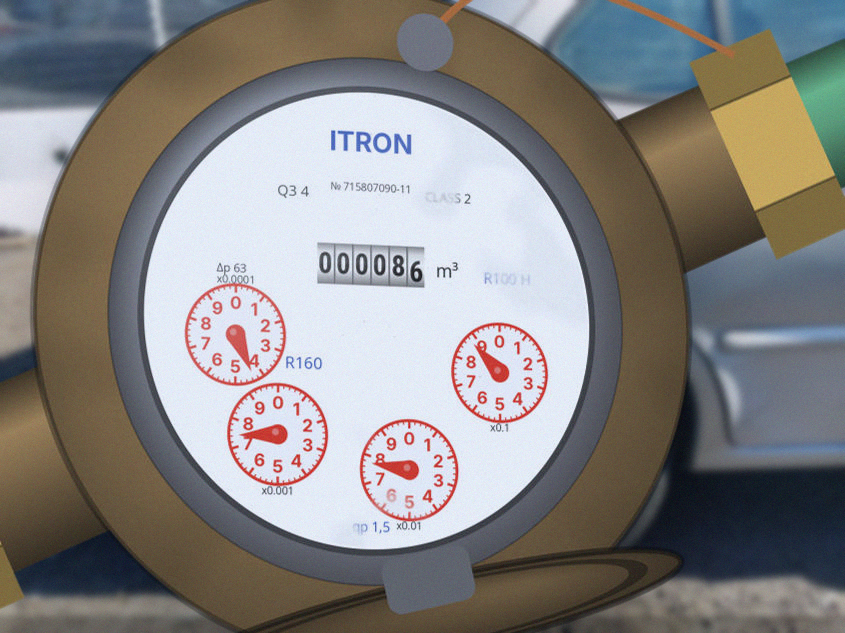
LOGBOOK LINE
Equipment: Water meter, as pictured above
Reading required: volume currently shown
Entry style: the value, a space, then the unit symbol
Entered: 85.8774 m³
